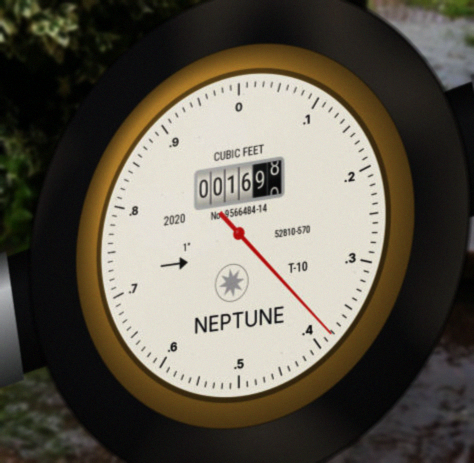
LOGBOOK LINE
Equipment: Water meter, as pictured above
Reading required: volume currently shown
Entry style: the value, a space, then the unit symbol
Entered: 1698.38 ft³
